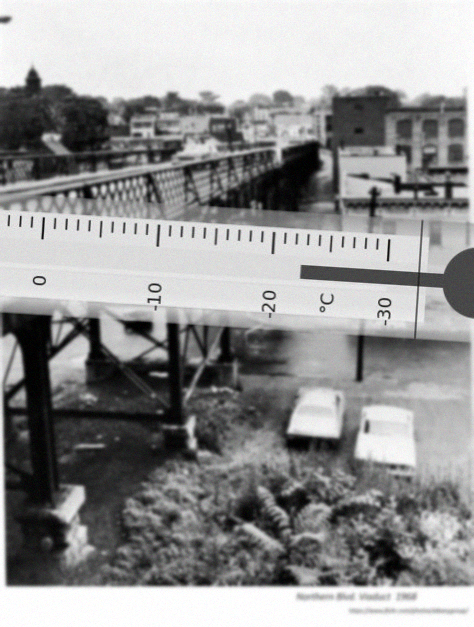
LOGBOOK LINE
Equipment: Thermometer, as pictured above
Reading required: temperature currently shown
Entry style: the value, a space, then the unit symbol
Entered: -22.5 °C
